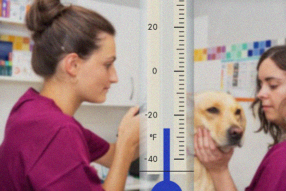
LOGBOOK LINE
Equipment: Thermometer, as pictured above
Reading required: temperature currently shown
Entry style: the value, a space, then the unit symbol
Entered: -26 °F
